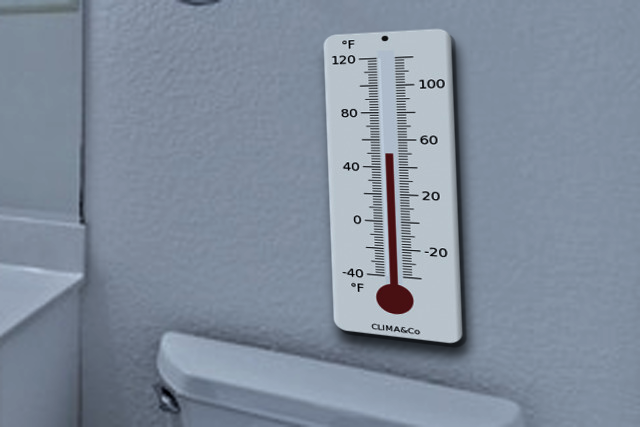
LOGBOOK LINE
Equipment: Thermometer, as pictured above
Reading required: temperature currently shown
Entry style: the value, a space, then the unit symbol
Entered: 50 °F
